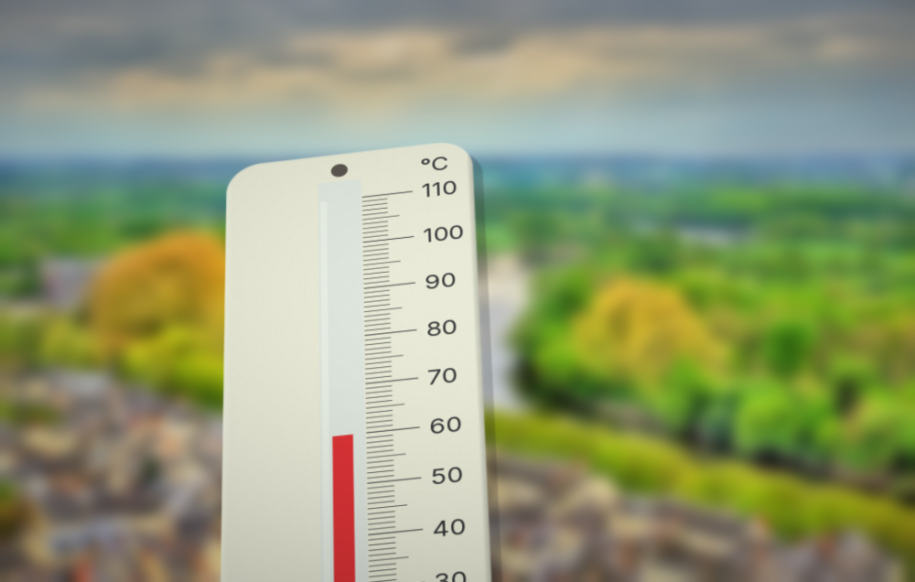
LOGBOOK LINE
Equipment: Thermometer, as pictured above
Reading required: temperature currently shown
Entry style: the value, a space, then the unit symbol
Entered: 60 °C
